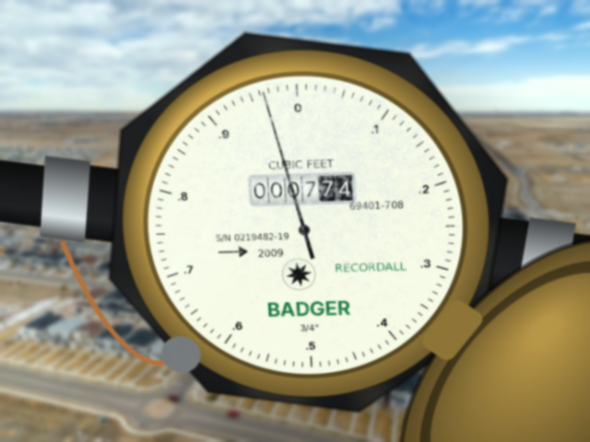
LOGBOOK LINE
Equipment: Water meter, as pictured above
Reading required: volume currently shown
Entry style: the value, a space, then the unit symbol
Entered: 773.96 ft³
